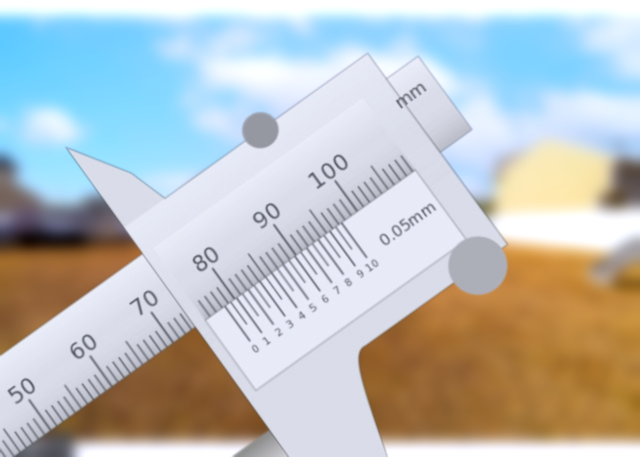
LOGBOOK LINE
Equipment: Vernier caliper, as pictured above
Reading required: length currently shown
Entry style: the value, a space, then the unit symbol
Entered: 78.4 mm
